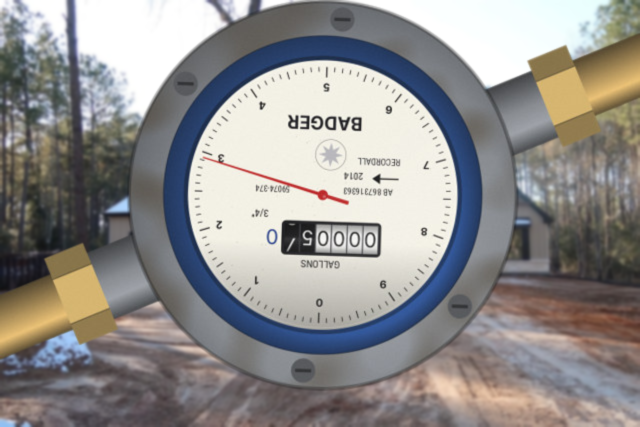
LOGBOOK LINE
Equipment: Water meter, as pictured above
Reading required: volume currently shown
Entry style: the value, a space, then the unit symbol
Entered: 572.9 gal
